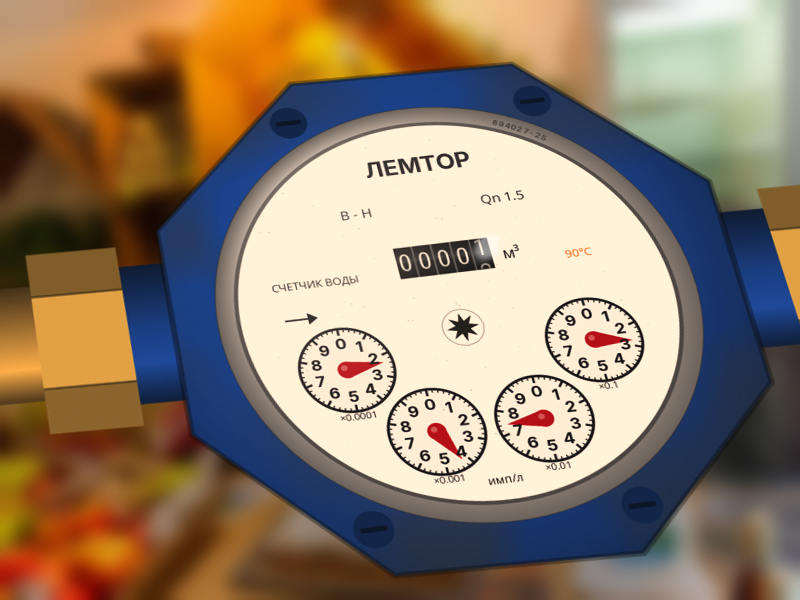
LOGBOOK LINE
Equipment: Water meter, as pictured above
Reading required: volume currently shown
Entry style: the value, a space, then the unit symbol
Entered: 1.2742 m³
